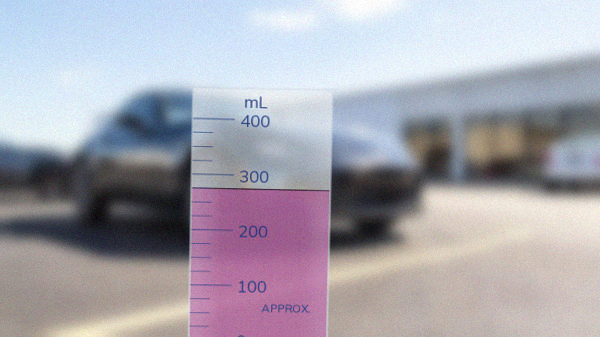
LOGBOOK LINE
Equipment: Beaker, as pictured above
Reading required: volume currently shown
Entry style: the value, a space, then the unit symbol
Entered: 275 mL
